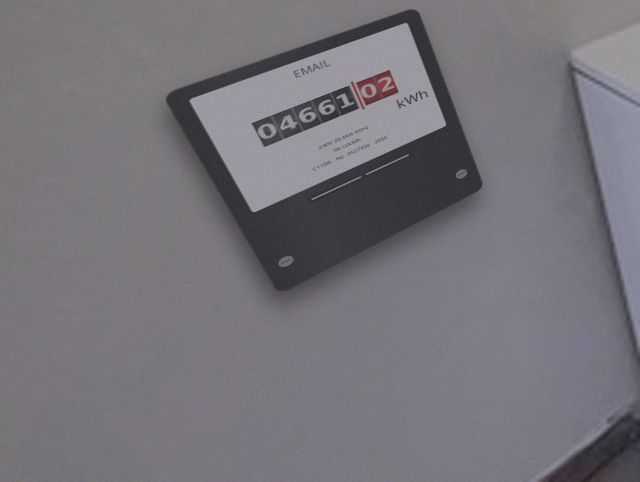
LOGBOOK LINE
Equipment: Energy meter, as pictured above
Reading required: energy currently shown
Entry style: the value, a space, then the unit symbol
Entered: 4661.02 kWh
